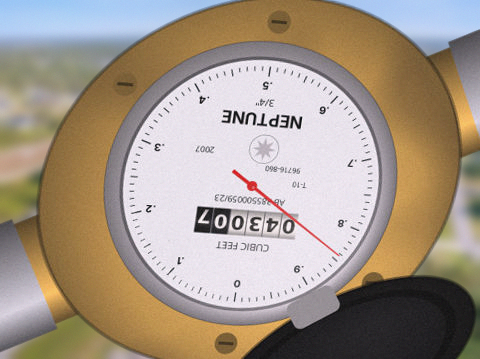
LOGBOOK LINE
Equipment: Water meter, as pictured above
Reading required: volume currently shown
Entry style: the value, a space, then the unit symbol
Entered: 43006.84 ft³
